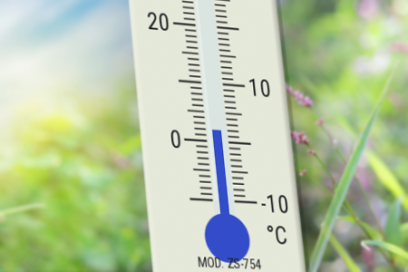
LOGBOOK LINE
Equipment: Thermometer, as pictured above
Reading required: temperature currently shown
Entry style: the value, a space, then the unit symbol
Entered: 2 °C
